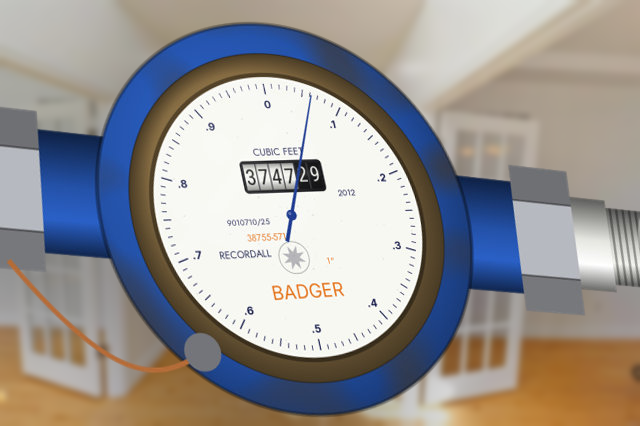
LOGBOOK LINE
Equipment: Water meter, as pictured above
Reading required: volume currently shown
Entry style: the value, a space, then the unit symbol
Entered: 374729.06 ft³
